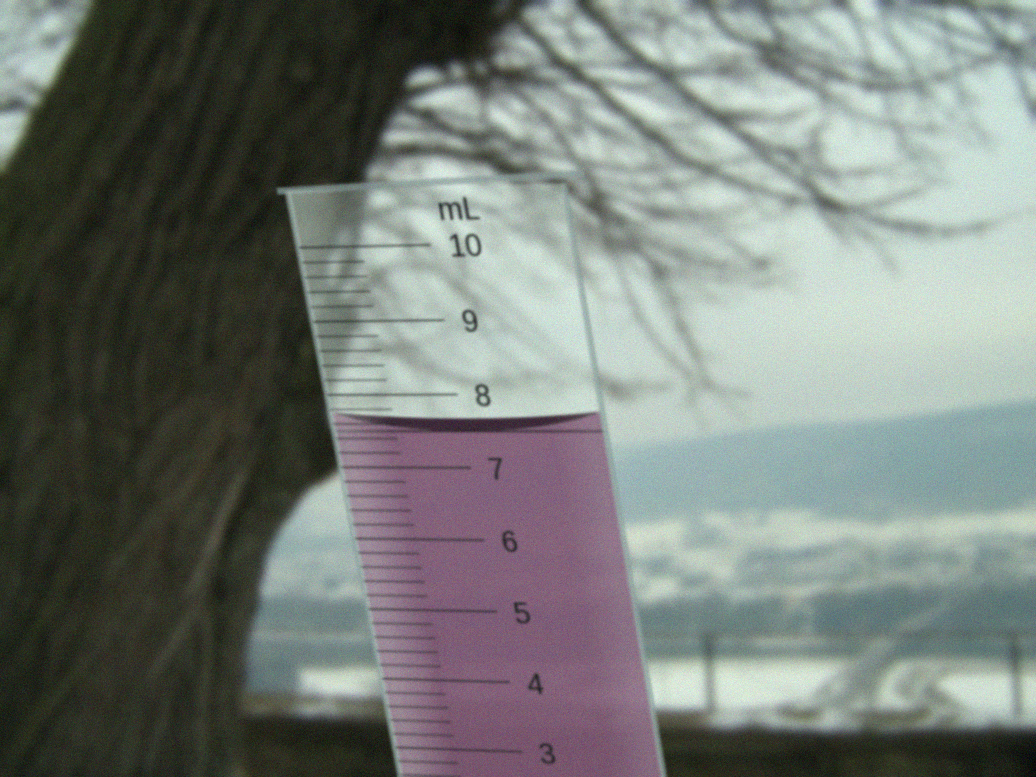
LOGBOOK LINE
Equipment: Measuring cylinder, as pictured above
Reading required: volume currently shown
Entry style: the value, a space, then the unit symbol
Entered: 7.5 mL
